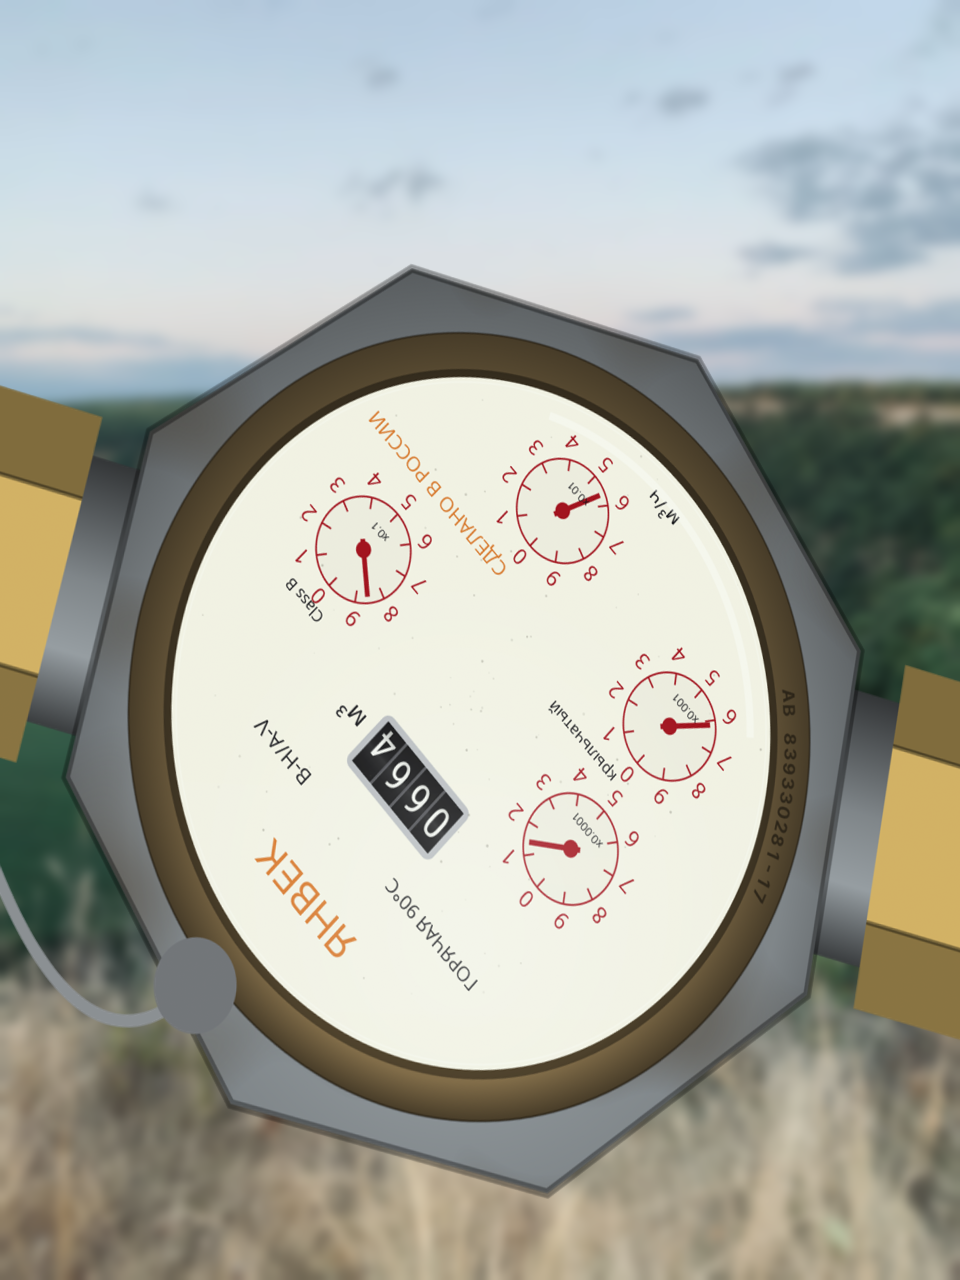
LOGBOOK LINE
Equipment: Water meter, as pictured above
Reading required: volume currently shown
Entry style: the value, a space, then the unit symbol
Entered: 663.8561 m³
